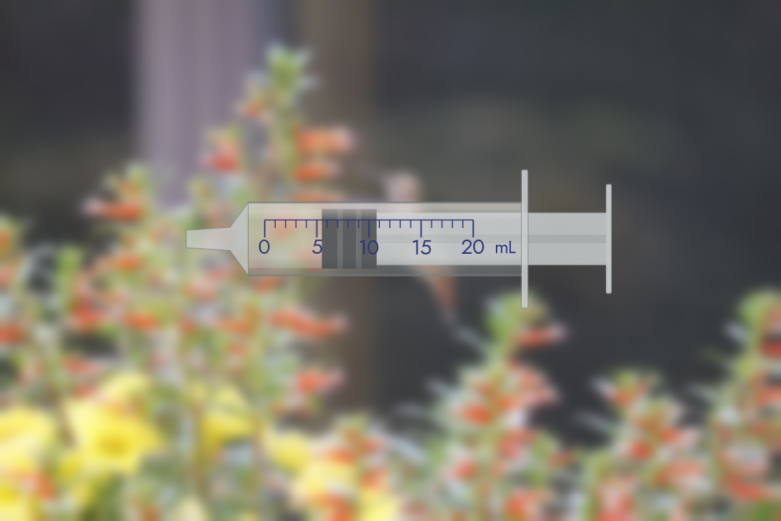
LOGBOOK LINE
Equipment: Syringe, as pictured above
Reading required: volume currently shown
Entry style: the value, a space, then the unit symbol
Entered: 5.5 mL
